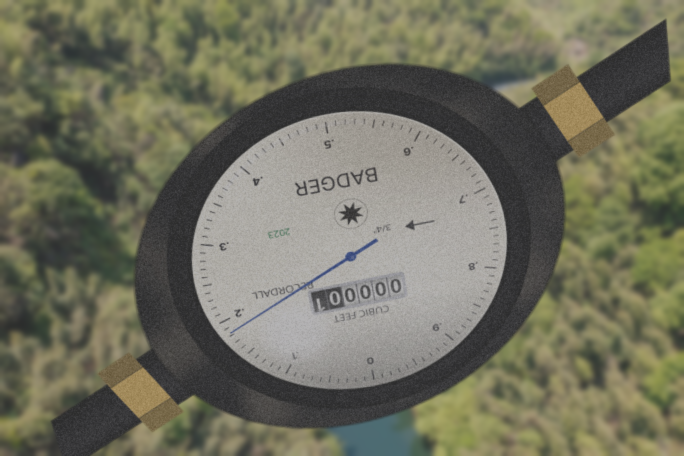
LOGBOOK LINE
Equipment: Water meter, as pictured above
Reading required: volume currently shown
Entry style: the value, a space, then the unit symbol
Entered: 1.18 ft³
